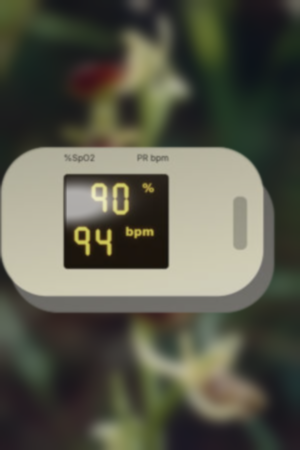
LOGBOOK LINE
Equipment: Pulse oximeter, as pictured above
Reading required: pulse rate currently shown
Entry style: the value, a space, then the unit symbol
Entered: 94 bpm
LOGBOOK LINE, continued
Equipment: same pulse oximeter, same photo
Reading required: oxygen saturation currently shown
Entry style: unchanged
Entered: 90 %
